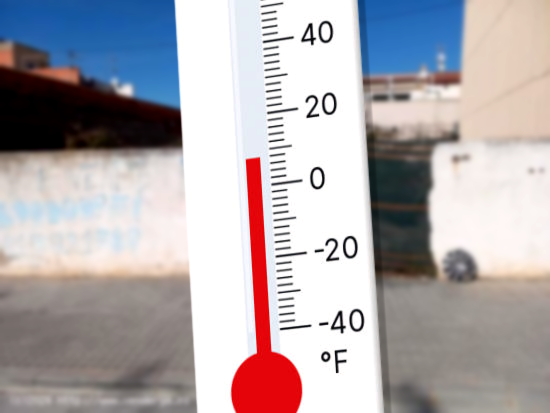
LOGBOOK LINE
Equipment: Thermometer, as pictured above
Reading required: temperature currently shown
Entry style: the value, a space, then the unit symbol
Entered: 8 °F
